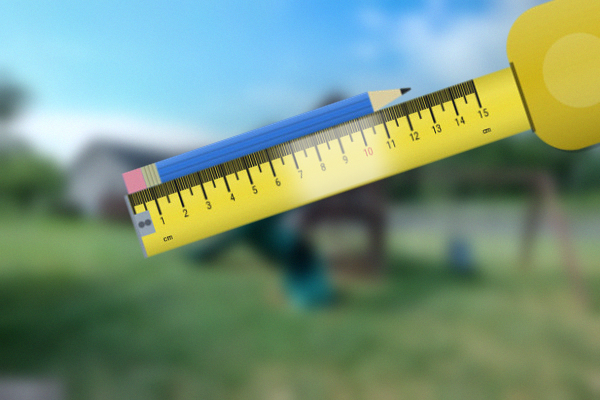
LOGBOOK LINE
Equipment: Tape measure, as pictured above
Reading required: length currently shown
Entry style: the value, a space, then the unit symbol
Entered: 12.5 cm
